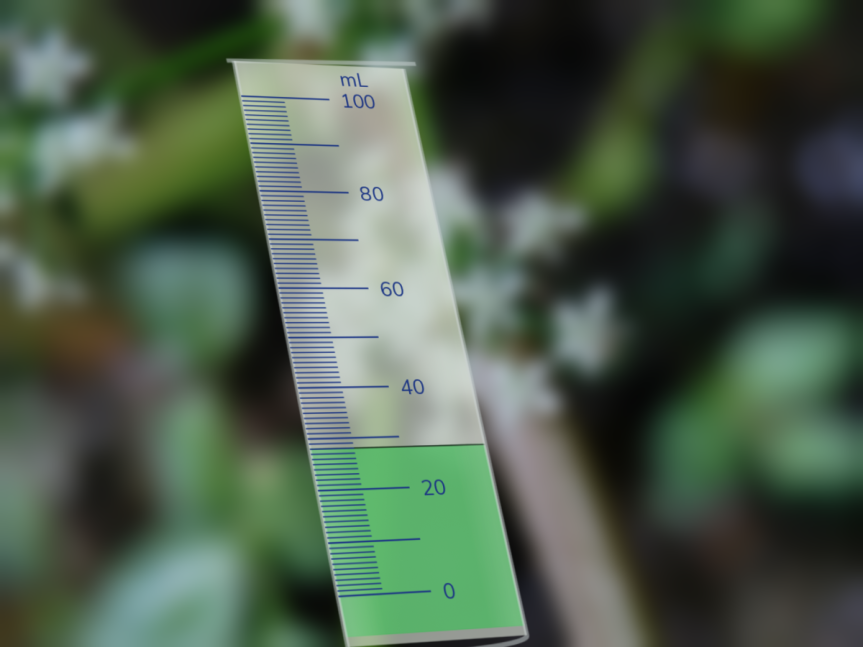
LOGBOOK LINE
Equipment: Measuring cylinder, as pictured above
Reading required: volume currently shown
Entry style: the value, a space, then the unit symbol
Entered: 28 mL
